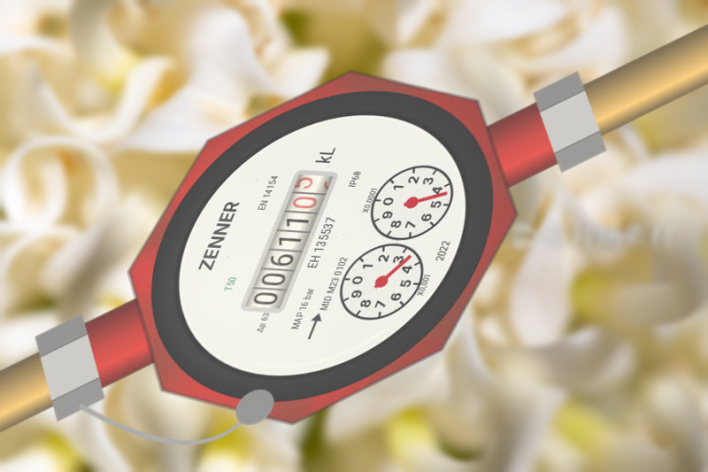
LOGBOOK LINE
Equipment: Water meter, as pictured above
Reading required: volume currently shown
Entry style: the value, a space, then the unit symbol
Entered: 611.0534 kL
